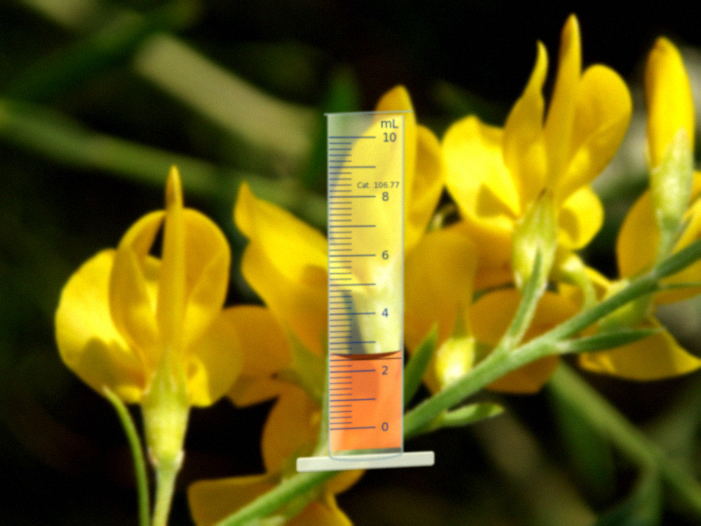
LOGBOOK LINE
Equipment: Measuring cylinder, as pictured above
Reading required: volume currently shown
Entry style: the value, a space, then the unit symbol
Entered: 2.4 mL
